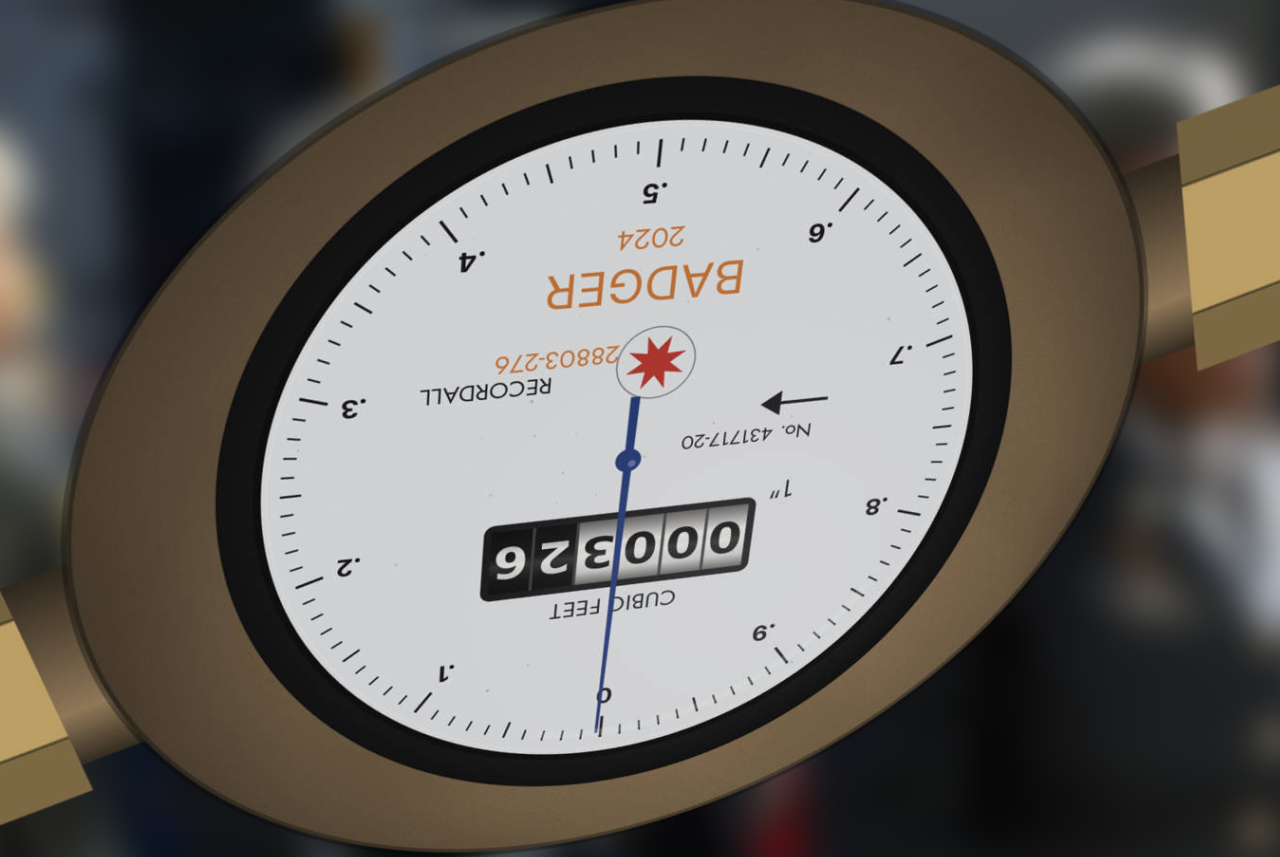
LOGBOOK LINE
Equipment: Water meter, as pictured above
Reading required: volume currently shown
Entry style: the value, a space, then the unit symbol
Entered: 326.00 ft³
